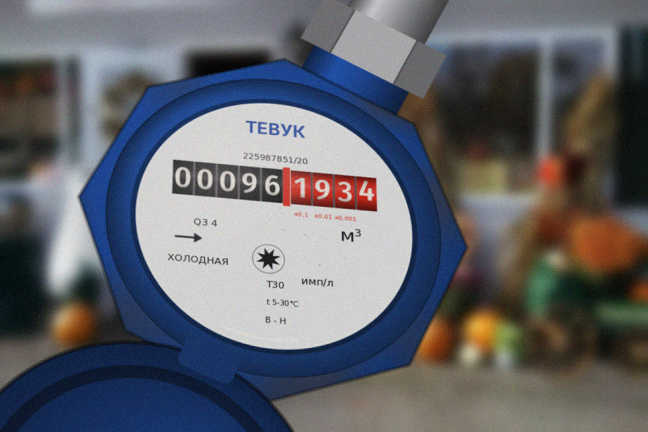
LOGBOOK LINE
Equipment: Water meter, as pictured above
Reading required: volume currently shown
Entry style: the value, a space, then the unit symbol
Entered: 96.1934 m³
